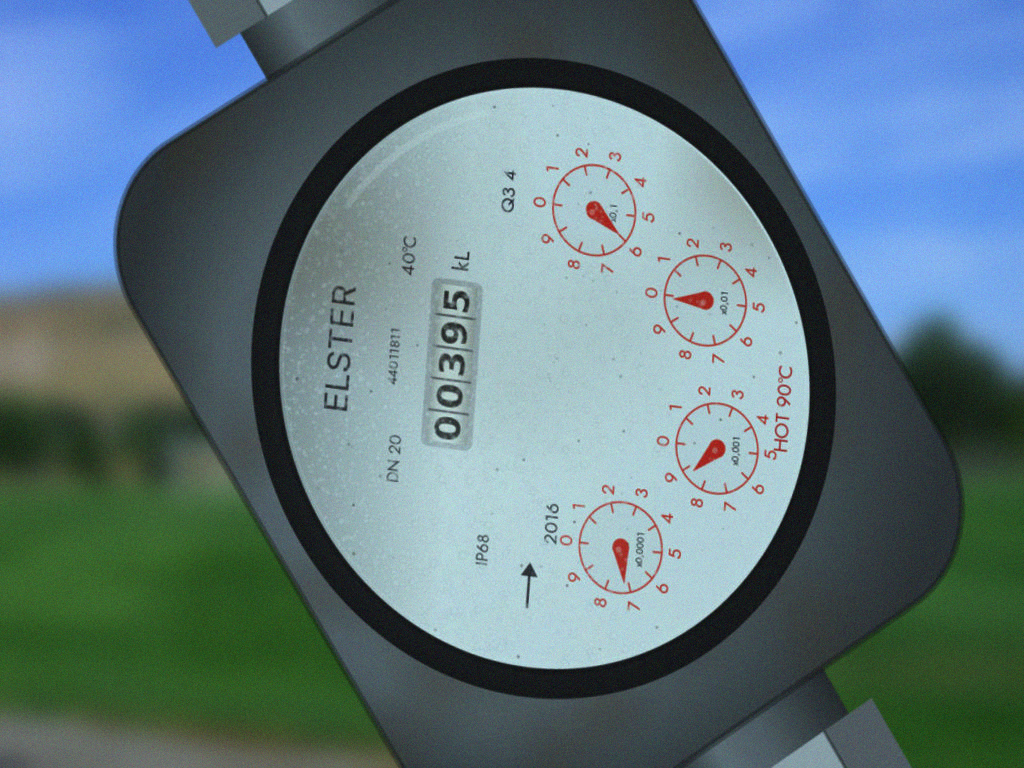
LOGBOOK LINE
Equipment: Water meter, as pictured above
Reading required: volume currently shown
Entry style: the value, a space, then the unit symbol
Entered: 395.5987 kL
